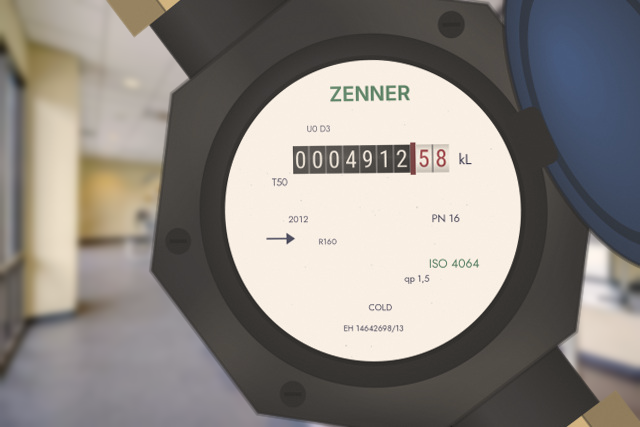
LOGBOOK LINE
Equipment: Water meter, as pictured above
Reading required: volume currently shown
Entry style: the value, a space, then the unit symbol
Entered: 4912.58 kL
